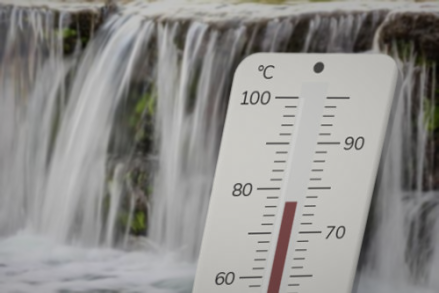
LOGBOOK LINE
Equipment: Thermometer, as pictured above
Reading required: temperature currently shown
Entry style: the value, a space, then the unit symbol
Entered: 77 °C
